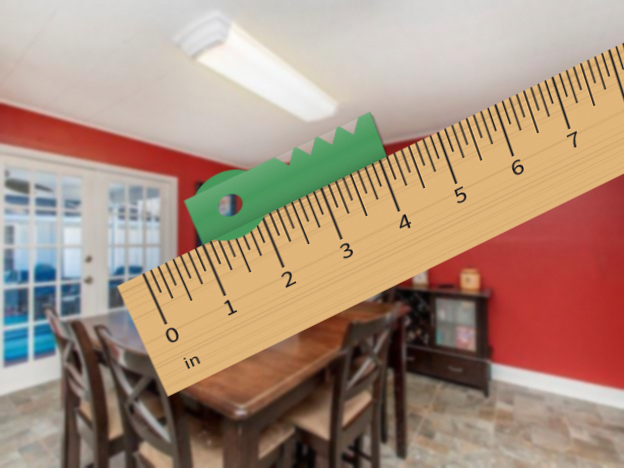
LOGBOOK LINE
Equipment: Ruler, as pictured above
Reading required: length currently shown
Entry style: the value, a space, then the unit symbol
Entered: 3.125 in
